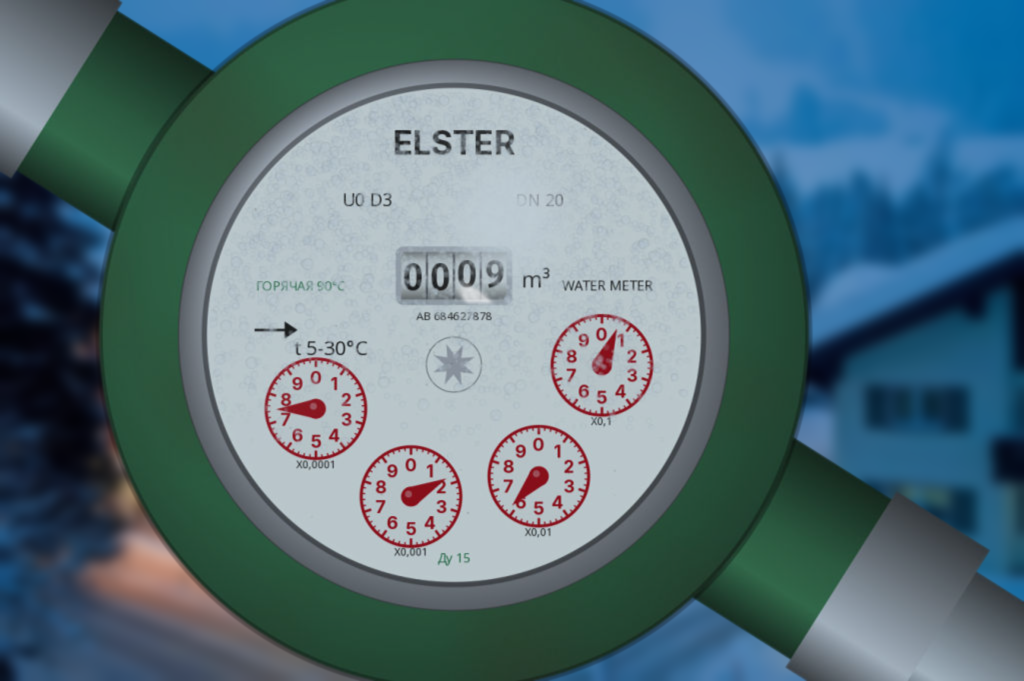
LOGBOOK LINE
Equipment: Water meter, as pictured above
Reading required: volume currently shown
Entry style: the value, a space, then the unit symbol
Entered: 9.0617 m³
